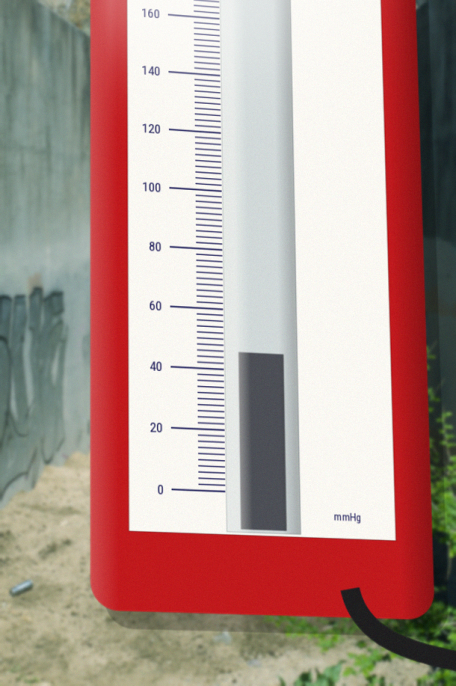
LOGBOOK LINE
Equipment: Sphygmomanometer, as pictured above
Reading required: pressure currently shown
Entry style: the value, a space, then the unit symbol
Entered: 46 mmHg
